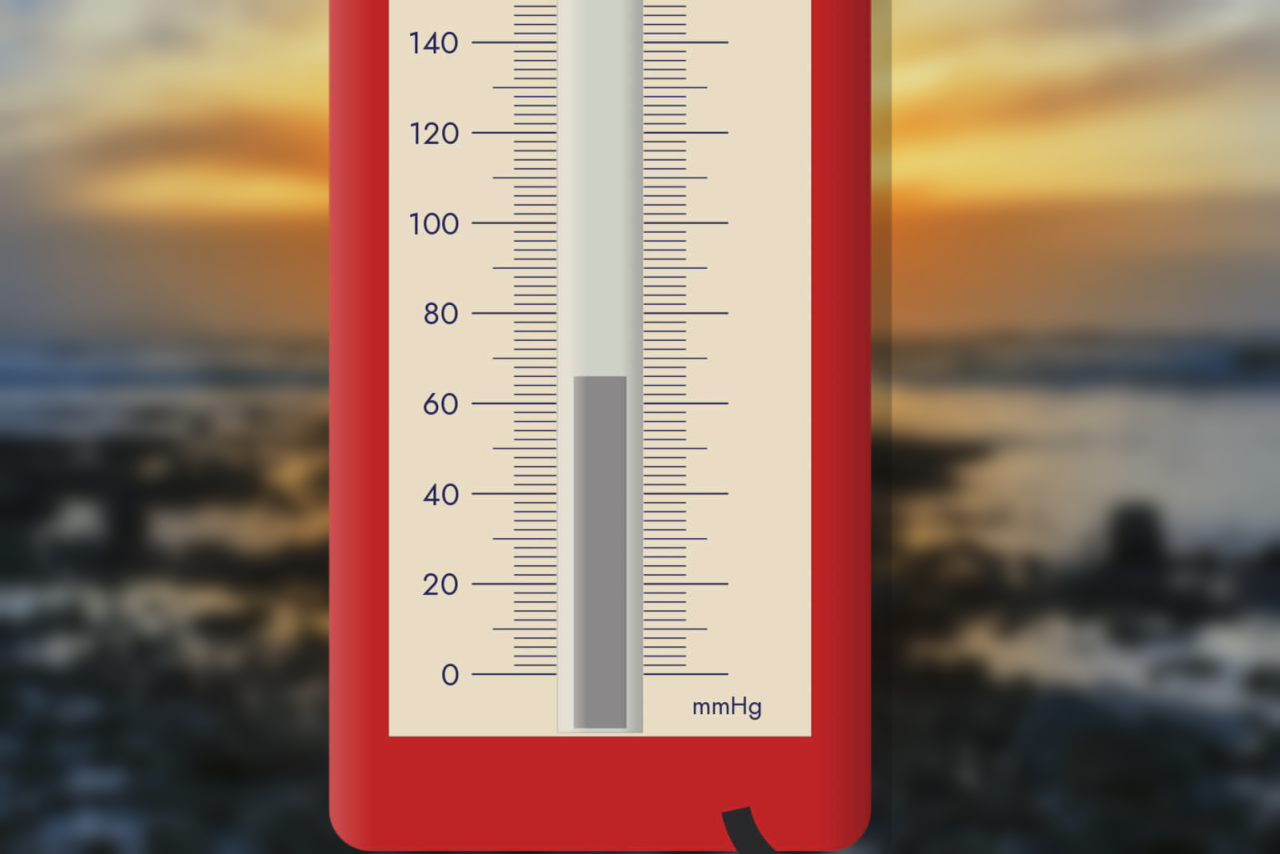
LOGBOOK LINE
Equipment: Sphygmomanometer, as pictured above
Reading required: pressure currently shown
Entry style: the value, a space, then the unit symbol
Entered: 66 mmHg
